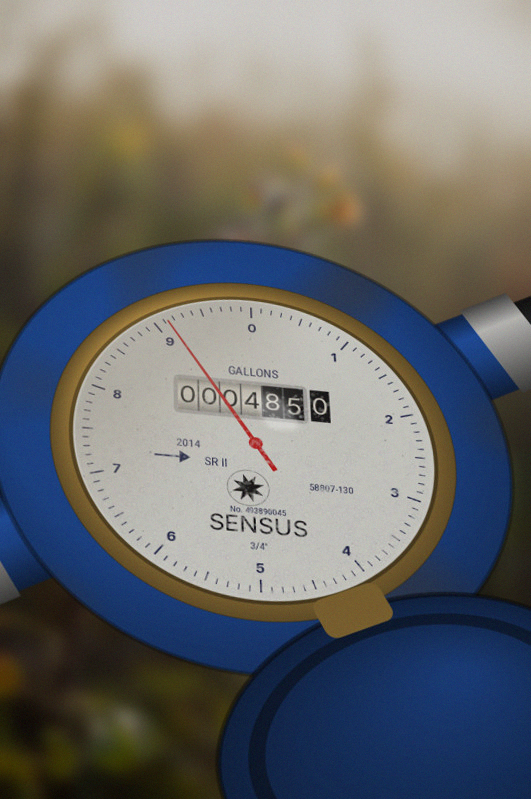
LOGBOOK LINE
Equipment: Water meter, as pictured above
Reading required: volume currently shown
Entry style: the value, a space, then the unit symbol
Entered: 4849.1 gal
